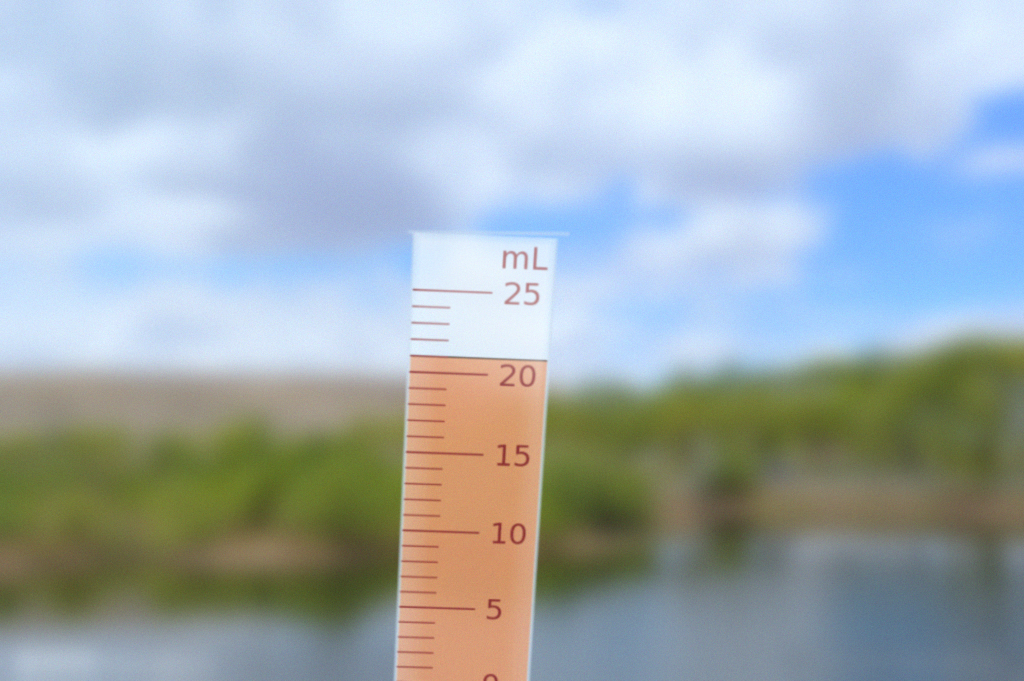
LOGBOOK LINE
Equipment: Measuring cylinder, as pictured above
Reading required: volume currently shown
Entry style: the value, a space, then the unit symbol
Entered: 21 mL
